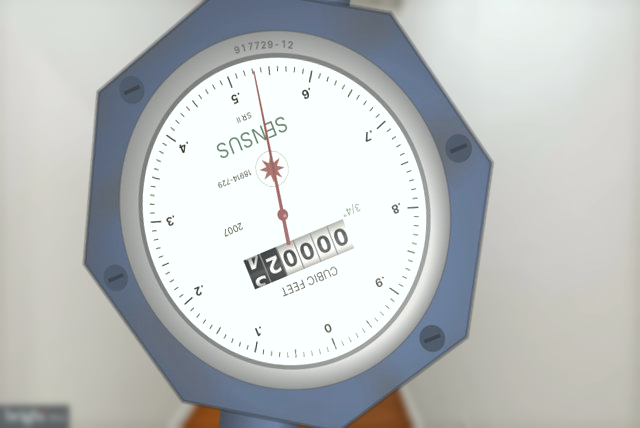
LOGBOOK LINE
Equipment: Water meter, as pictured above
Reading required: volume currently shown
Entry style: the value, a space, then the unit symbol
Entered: 23.53 ft³
